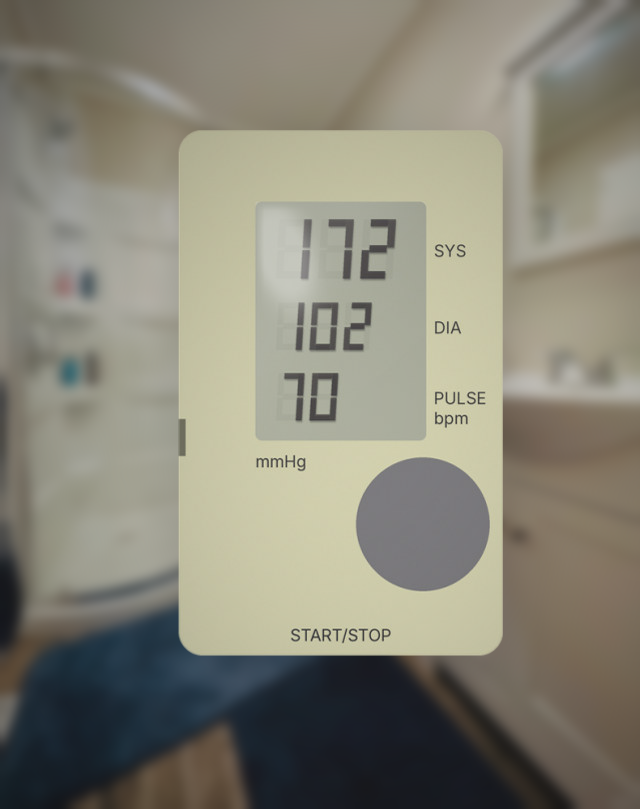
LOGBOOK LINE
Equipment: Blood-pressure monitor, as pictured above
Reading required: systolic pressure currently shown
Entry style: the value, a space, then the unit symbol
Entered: 172 mmHg
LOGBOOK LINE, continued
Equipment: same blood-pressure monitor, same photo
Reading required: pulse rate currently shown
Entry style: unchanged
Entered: 70 bpm
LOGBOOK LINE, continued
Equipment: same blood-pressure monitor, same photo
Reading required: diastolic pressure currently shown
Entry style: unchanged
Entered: 102 mmHg
